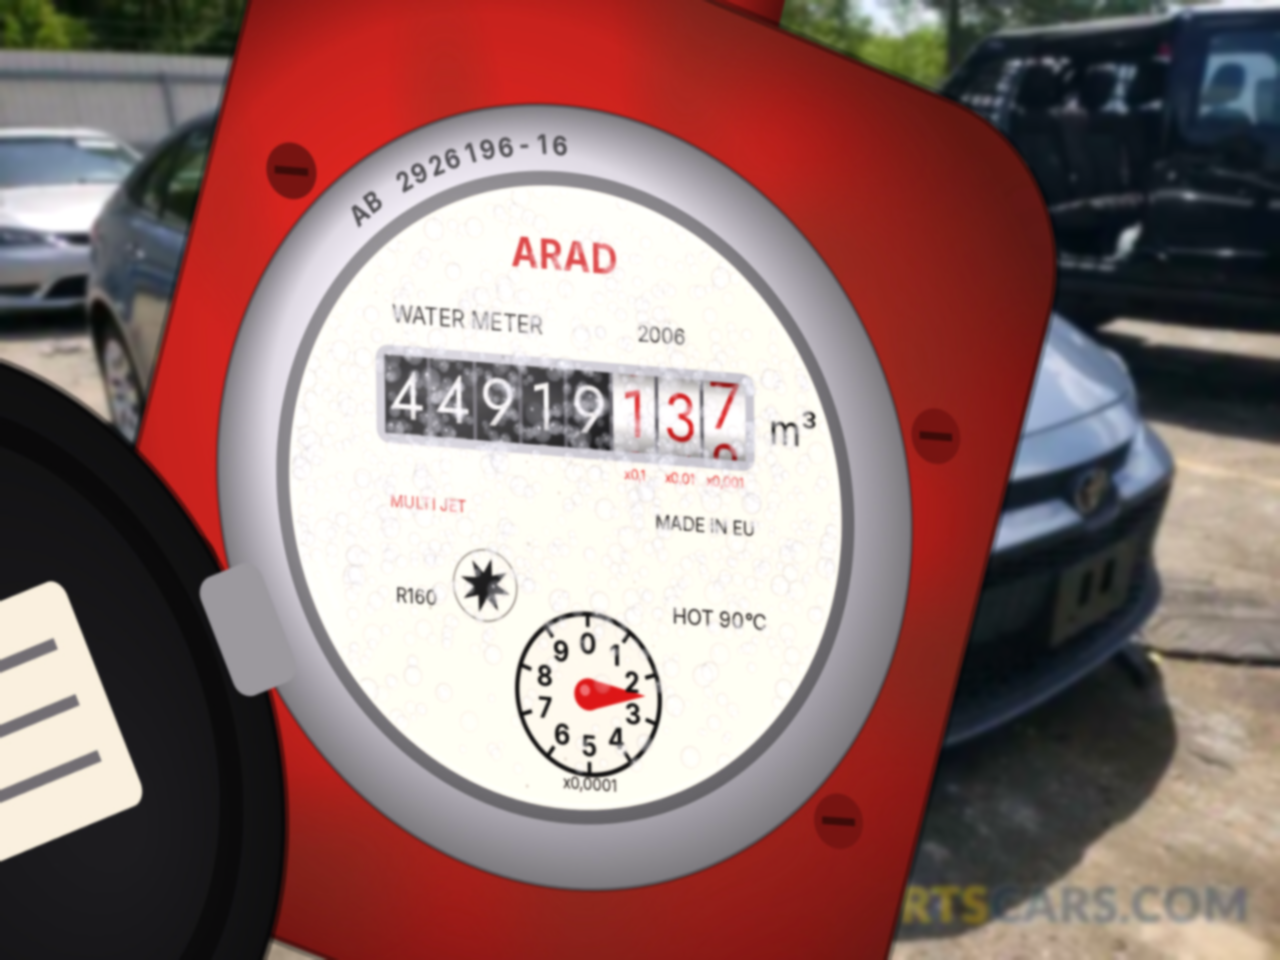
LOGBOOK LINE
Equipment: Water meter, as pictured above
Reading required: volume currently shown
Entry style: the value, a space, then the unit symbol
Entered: 44919.1372 m³
